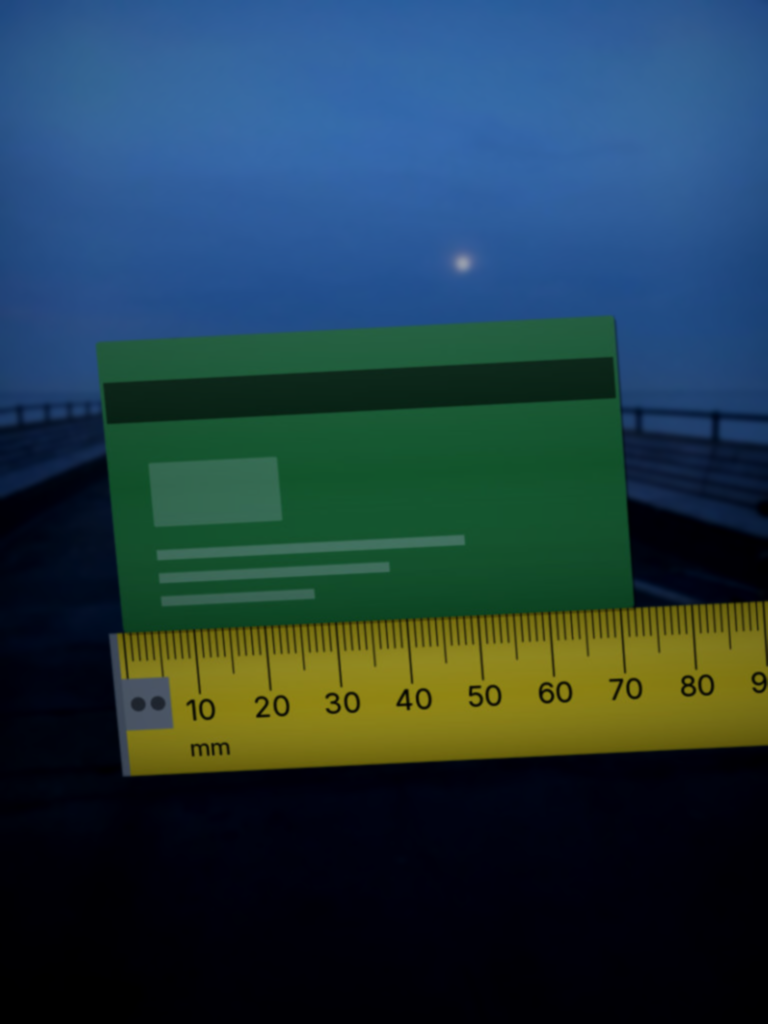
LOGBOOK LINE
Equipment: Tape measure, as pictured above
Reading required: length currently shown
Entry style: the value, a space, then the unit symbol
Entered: 72 mm
